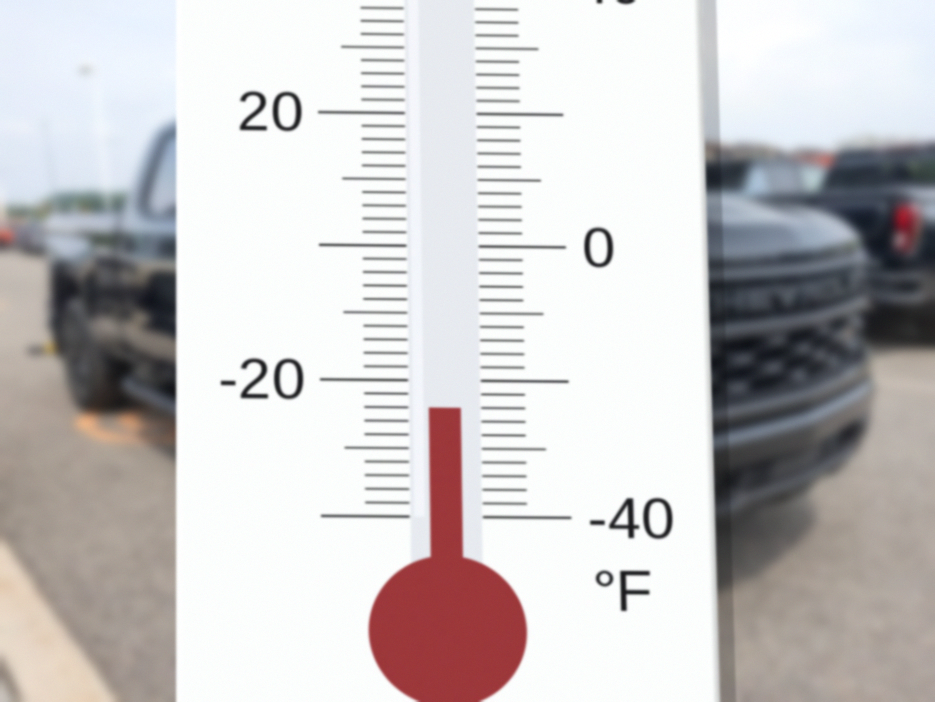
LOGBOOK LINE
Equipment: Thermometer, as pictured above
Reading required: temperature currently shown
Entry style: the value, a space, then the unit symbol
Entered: -24 °F
